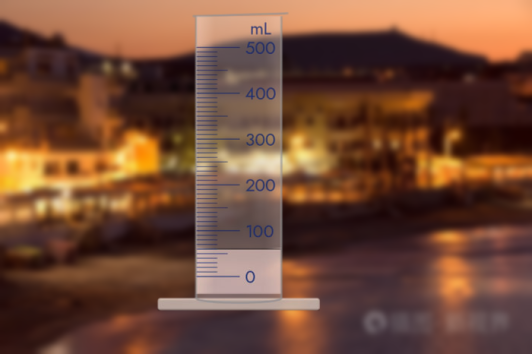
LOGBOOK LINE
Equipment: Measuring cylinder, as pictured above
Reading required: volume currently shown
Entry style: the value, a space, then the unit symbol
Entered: 60 mL
